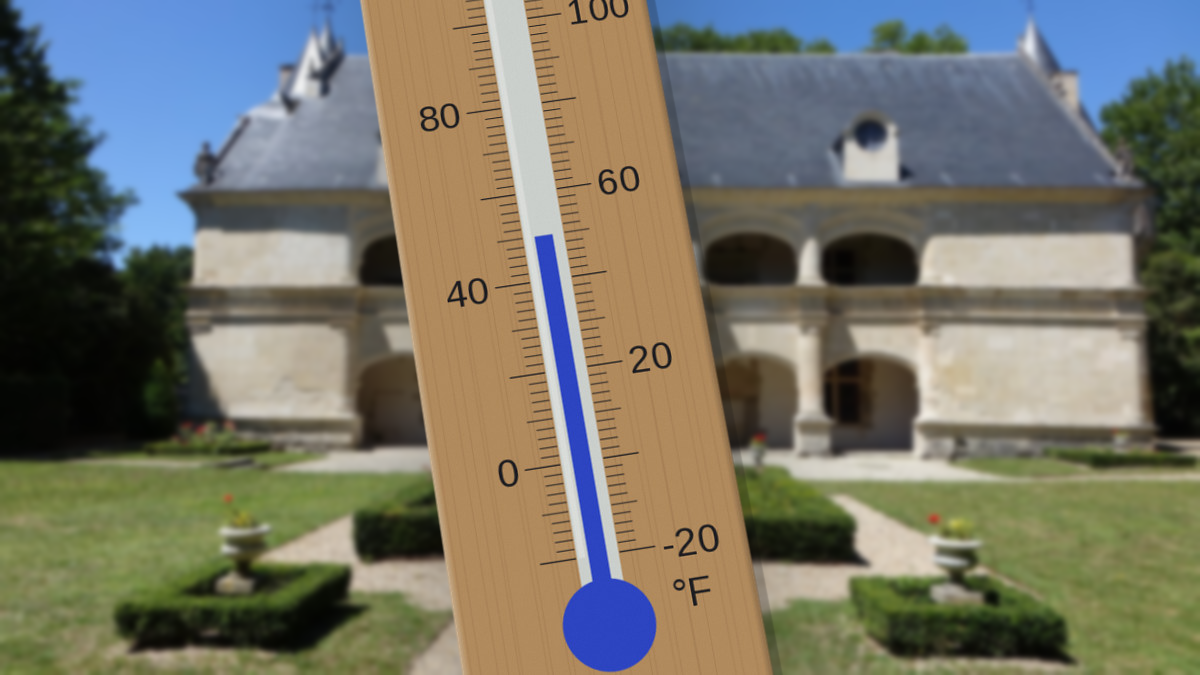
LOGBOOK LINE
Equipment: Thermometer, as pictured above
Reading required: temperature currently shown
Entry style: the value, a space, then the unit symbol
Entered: 50 °F
